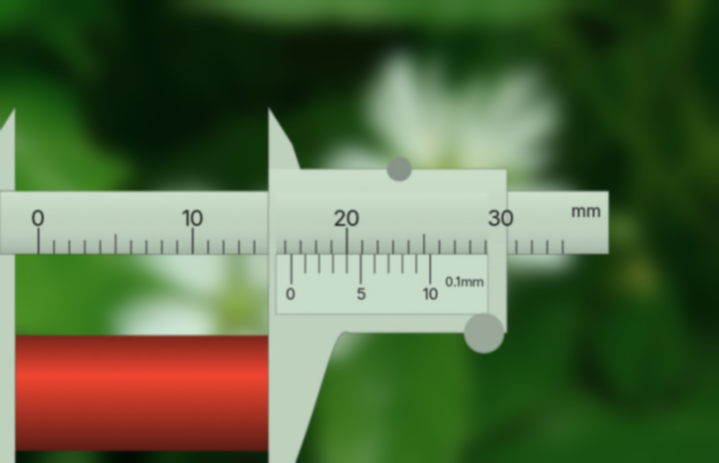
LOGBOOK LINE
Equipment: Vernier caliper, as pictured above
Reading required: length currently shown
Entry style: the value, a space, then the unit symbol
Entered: 16.4 mm
